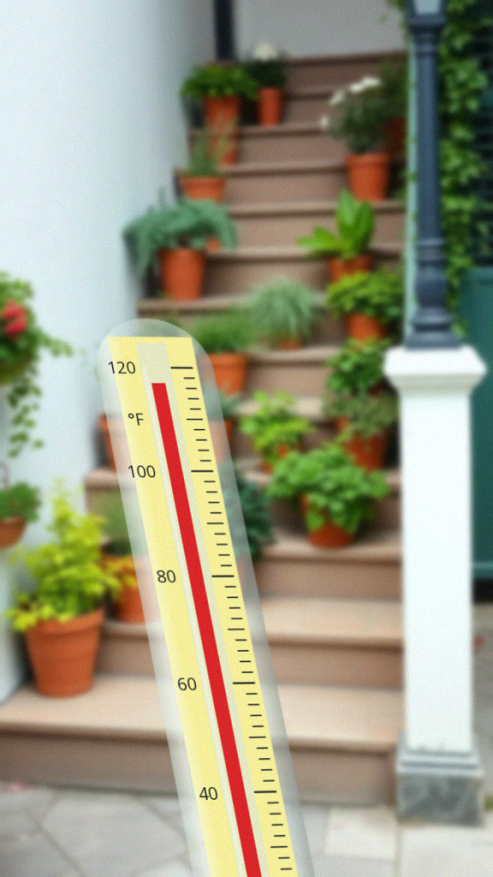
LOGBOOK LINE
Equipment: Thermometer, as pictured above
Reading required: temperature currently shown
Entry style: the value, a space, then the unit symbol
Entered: 117 °F
